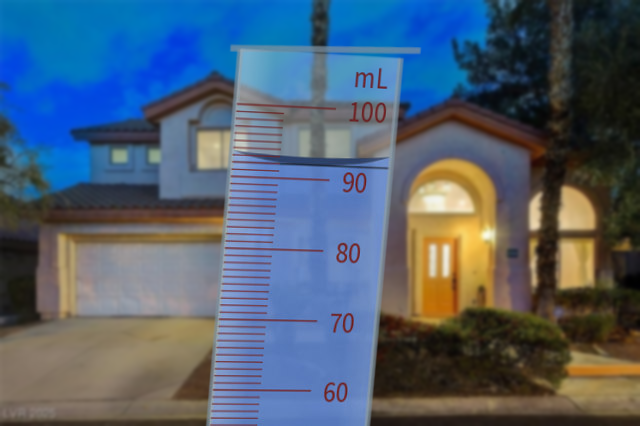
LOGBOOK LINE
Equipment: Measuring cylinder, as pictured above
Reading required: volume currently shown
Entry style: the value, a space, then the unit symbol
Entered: 92 mL
